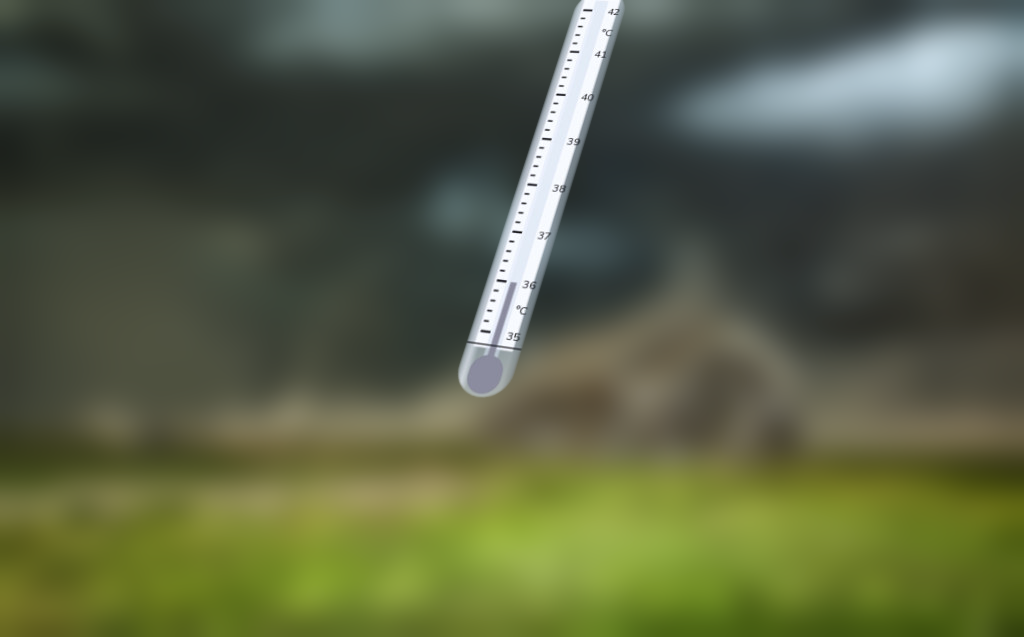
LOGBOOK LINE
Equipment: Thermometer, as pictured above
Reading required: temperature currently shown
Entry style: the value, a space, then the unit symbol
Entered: 36 °C
